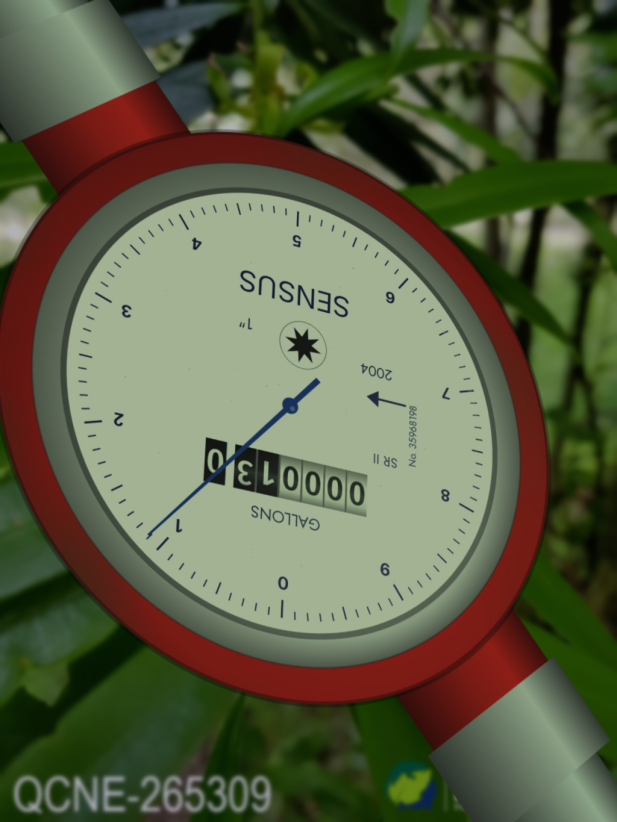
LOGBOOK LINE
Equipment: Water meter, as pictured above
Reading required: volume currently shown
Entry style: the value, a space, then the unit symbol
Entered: 131.1 gal
